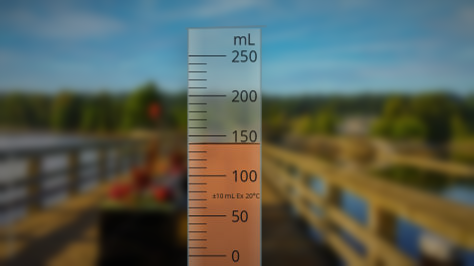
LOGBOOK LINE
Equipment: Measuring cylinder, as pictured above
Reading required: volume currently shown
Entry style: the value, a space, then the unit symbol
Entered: 140 mL
